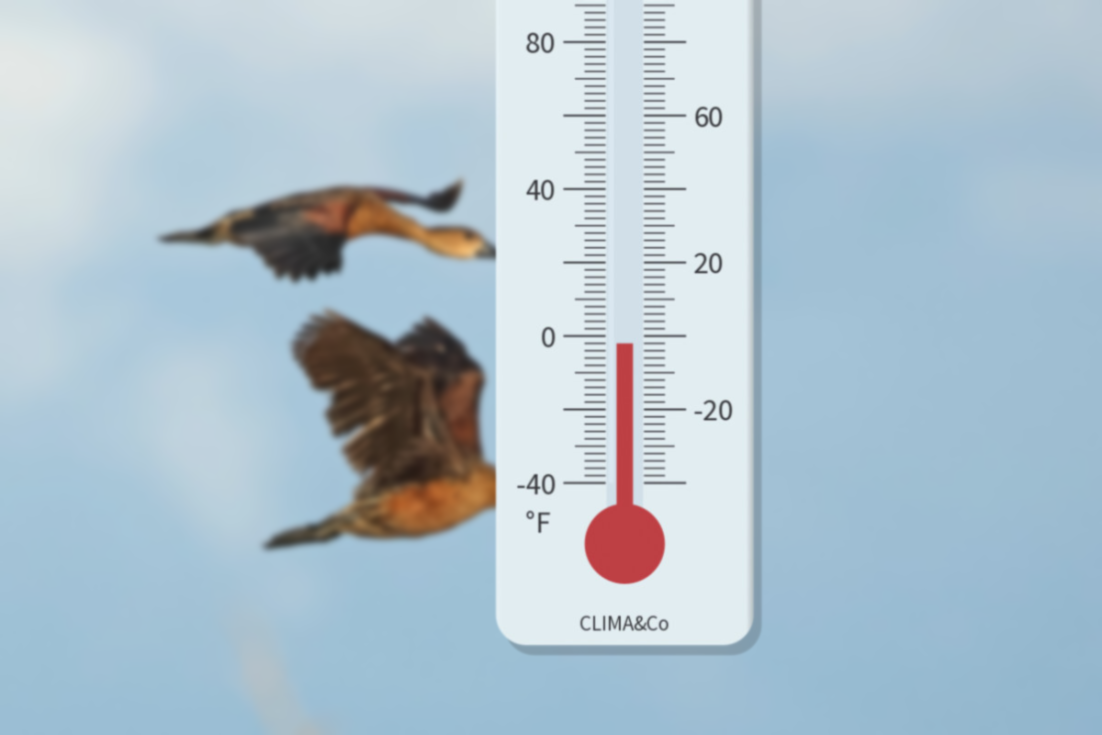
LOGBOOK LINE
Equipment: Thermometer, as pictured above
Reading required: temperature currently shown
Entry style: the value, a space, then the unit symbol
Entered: -2 °F
